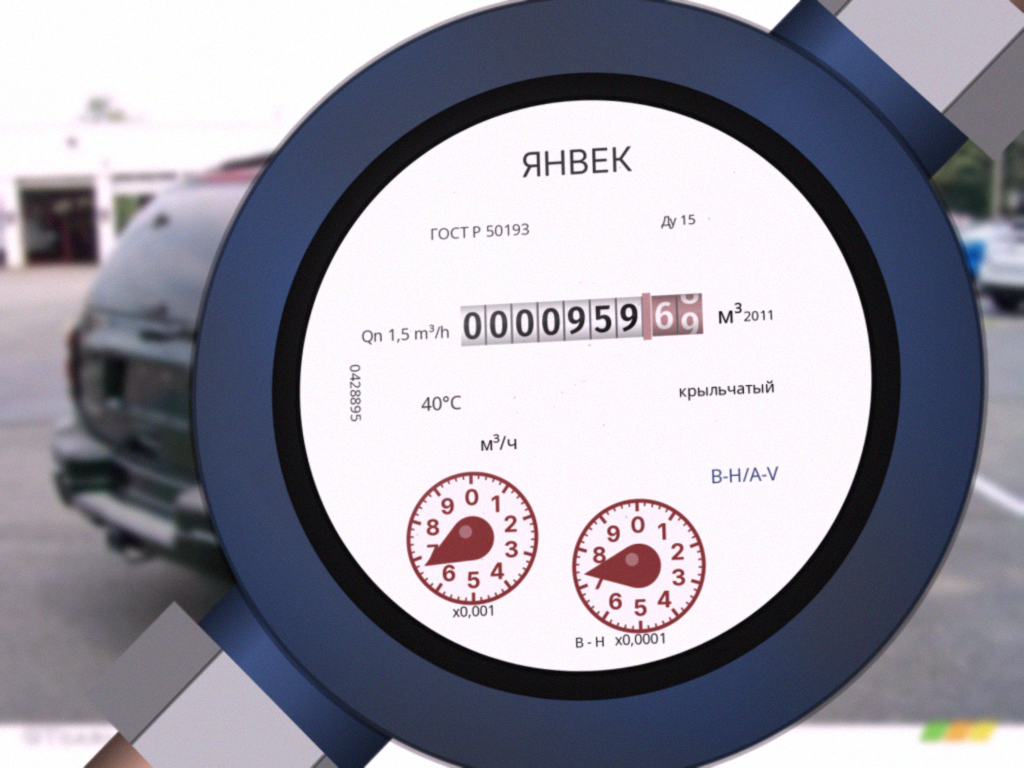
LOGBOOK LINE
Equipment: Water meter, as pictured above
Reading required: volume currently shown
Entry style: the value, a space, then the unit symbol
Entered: 959.6867 m³
